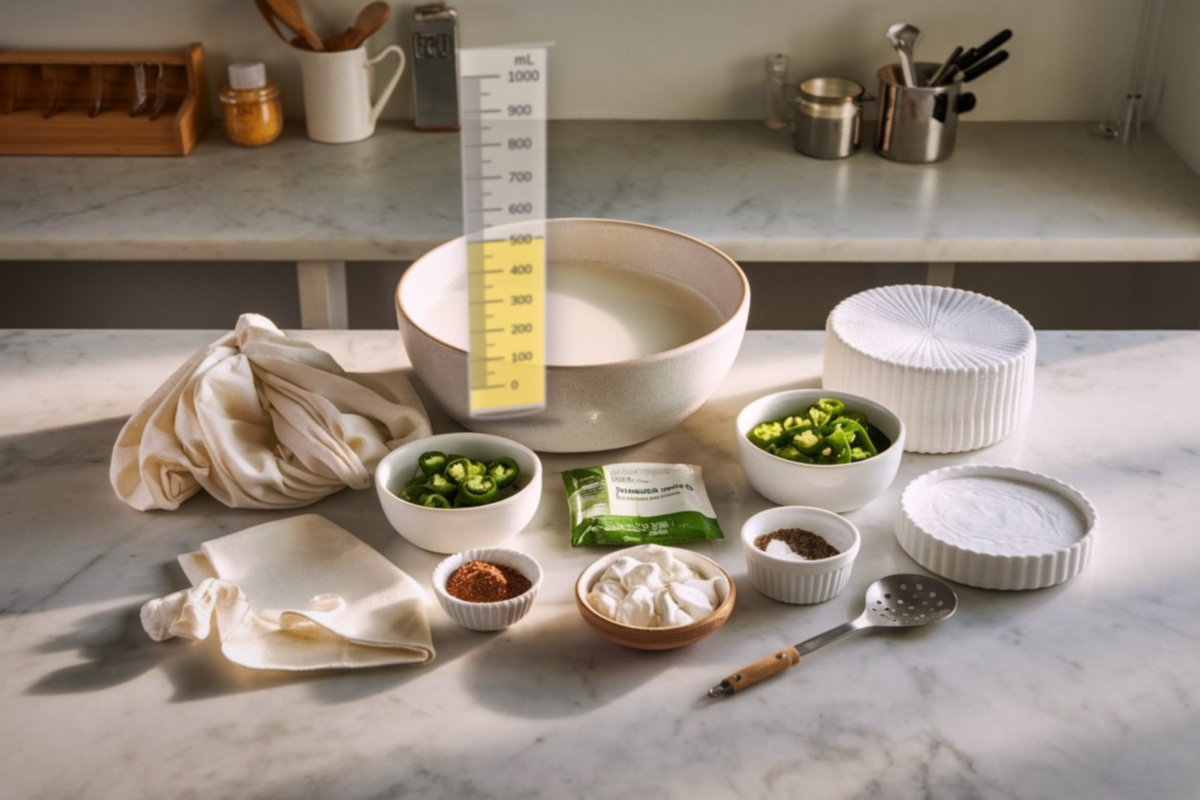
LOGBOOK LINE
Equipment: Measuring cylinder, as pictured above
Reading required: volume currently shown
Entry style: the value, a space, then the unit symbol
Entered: 500 mL
